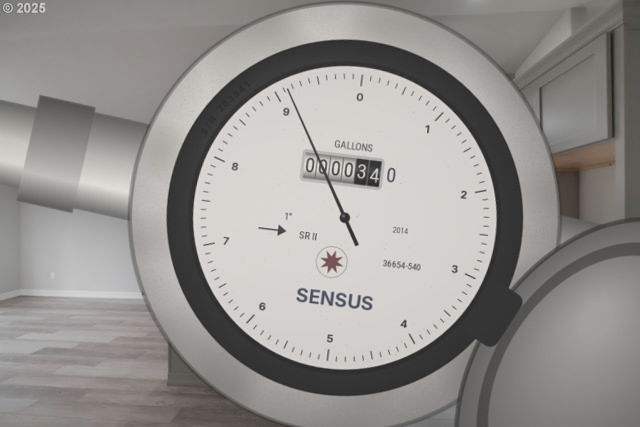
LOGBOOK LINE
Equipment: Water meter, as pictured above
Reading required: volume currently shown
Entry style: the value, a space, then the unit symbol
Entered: 339.1 gal
